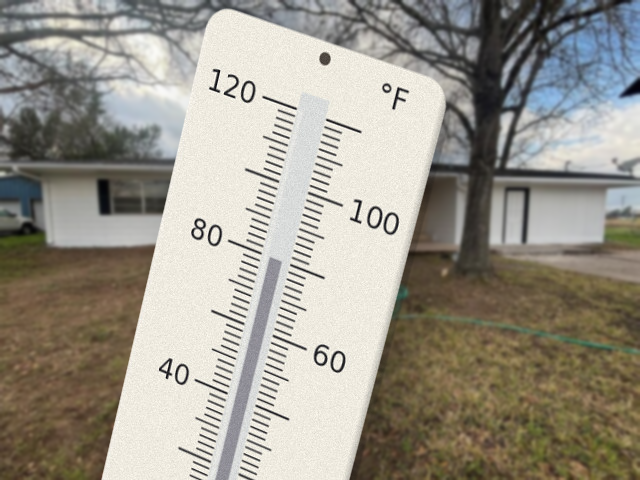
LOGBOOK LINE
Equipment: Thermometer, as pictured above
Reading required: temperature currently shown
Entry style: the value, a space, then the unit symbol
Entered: 80 °F
